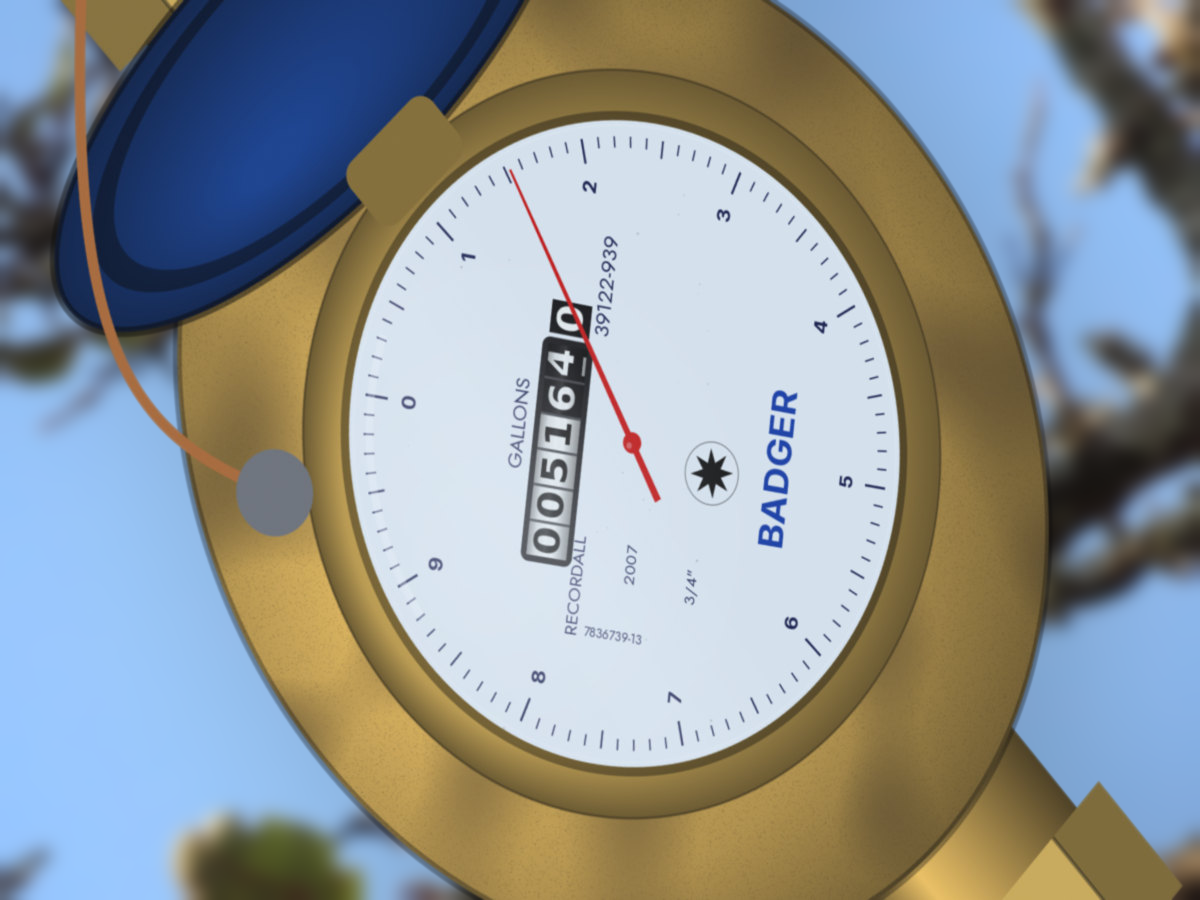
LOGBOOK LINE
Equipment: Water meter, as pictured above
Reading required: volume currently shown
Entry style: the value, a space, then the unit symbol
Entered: 51641.5 gal
